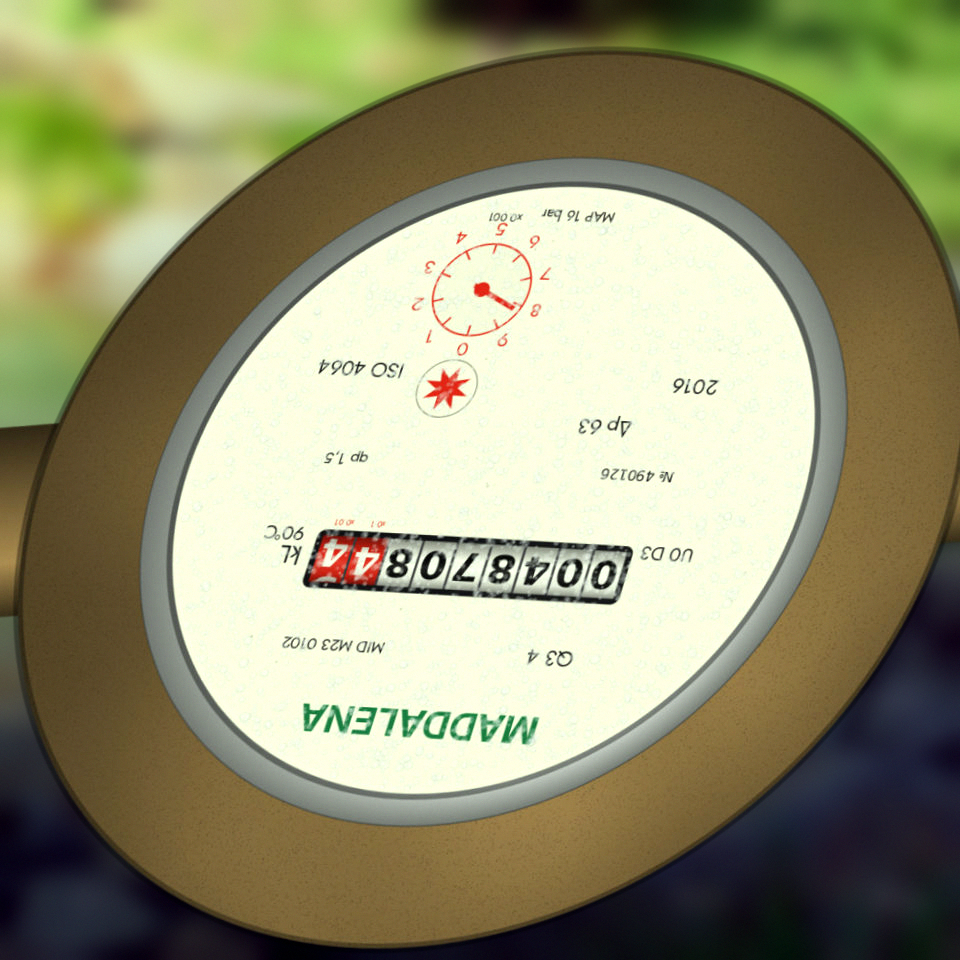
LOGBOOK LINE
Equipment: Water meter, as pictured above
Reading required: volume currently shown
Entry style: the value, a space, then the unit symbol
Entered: 48708.438 kL
